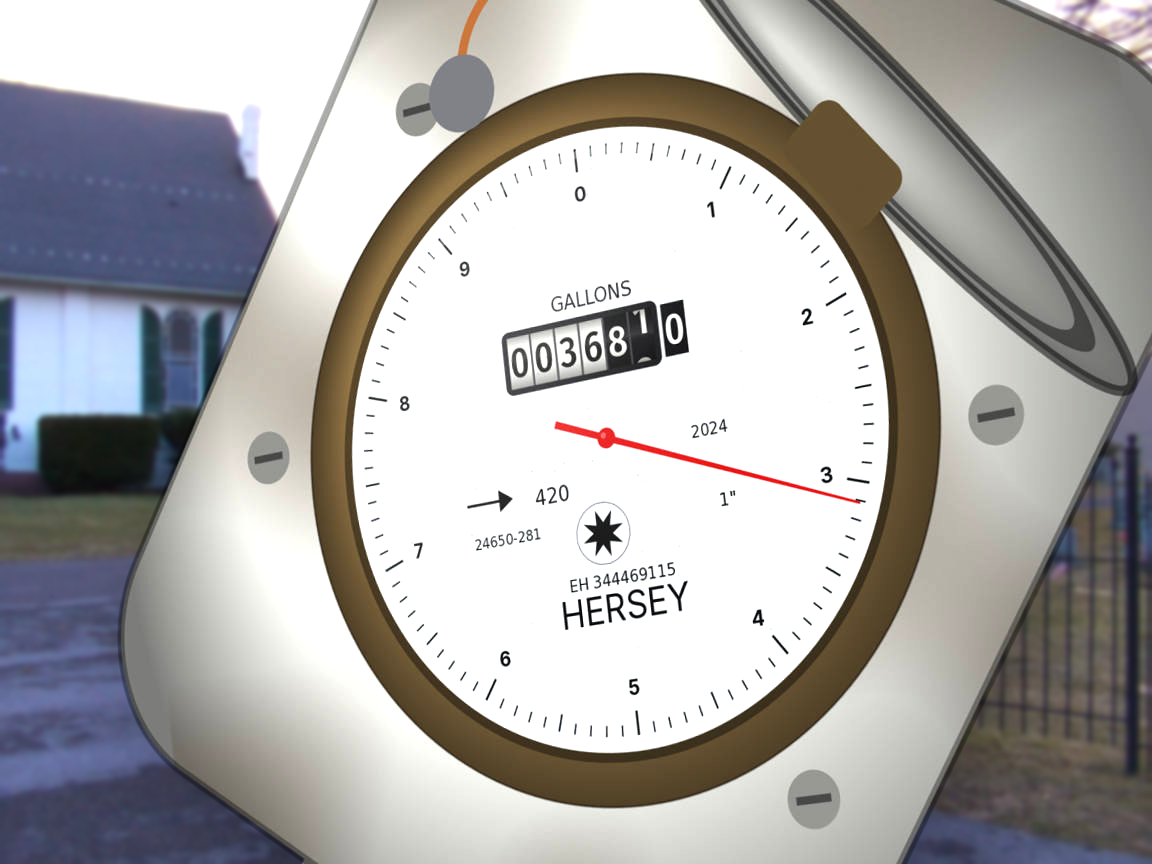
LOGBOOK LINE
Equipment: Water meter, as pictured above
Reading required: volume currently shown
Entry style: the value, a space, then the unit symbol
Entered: 36813.1 gal
